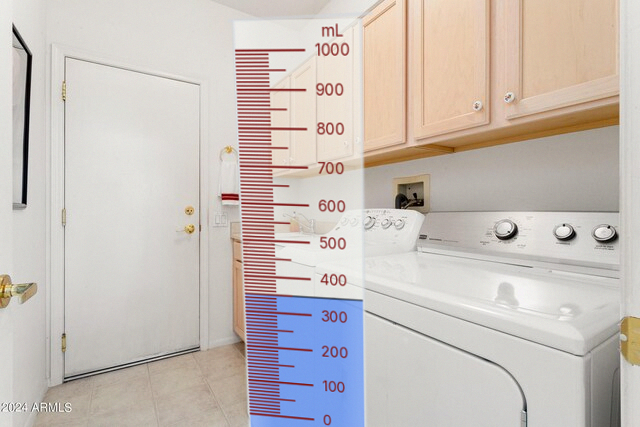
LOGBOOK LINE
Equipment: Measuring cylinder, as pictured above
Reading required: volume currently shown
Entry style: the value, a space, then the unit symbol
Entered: 350 mL
